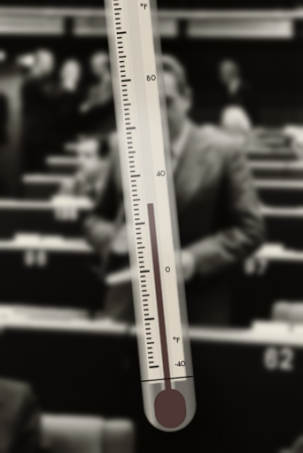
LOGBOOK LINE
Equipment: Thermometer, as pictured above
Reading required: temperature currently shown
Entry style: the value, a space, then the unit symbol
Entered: 28 °F
